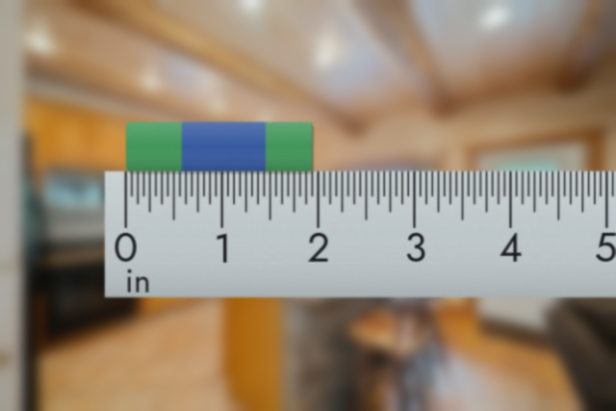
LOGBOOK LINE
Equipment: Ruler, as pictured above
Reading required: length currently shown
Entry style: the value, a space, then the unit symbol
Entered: 1.9375 in
